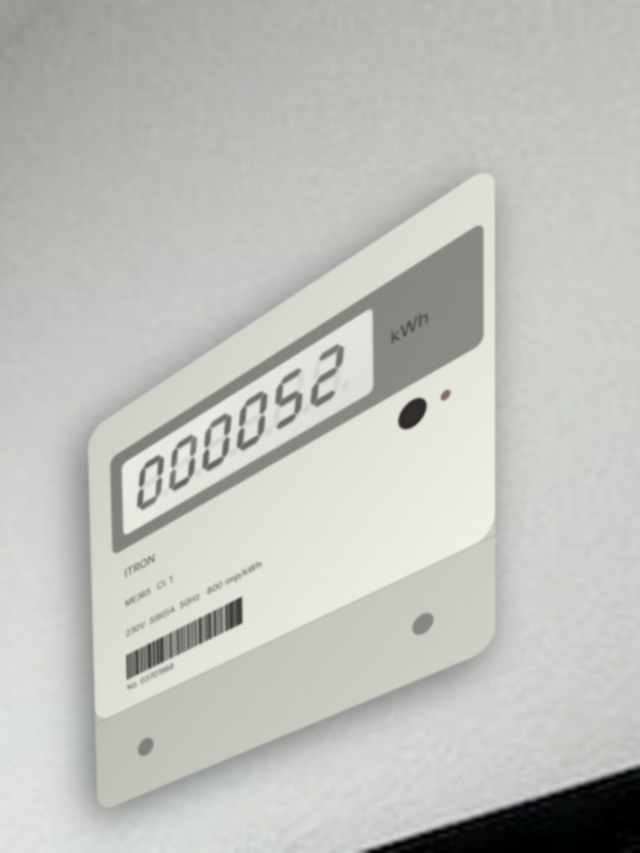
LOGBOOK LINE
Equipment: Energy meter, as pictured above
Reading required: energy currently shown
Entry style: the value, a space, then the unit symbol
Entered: 52 kWh
